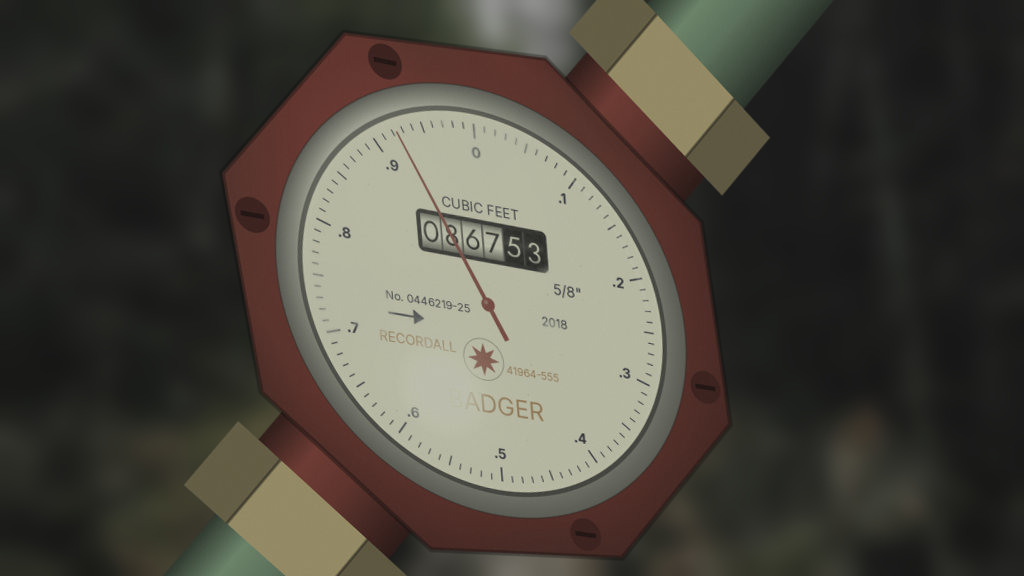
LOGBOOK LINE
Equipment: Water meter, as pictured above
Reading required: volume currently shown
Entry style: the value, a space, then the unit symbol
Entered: 86752.92 ft³
